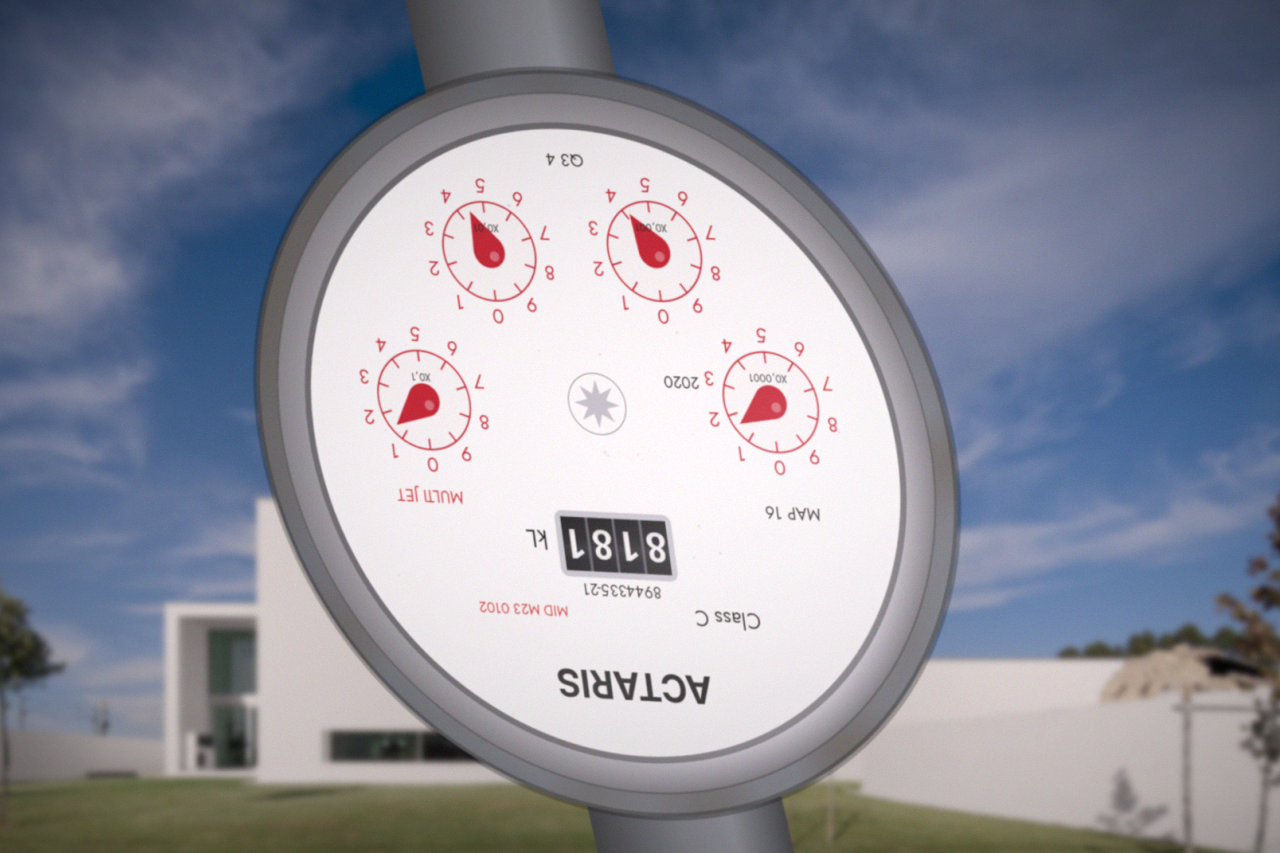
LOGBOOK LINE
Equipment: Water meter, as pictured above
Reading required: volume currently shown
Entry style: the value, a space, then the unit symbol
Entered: 8181.1441 kL
